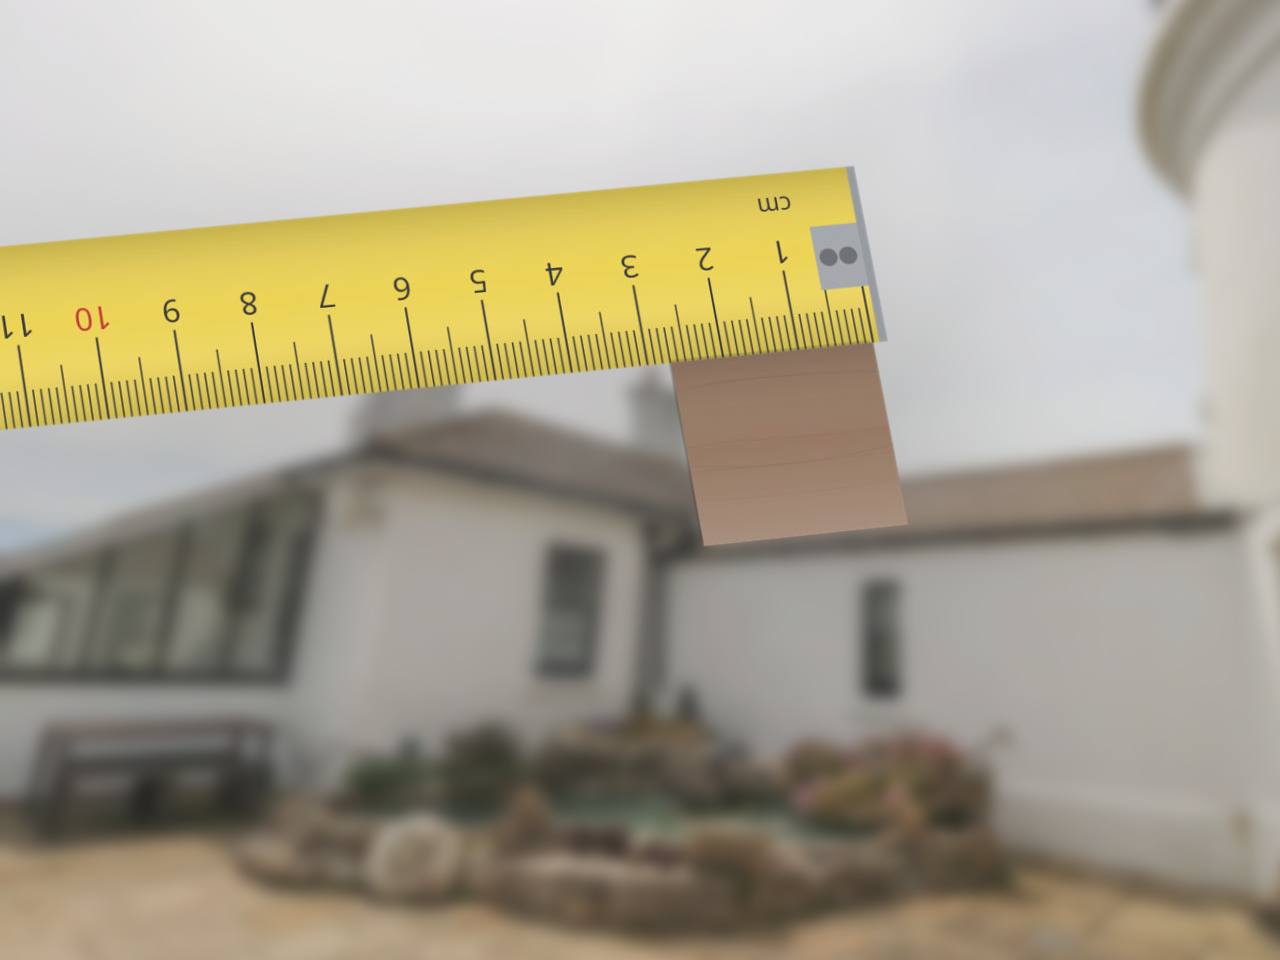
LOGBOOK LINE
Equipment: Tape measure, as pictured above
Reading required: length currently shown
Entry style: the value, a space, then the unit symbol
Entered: 2.7 cm
